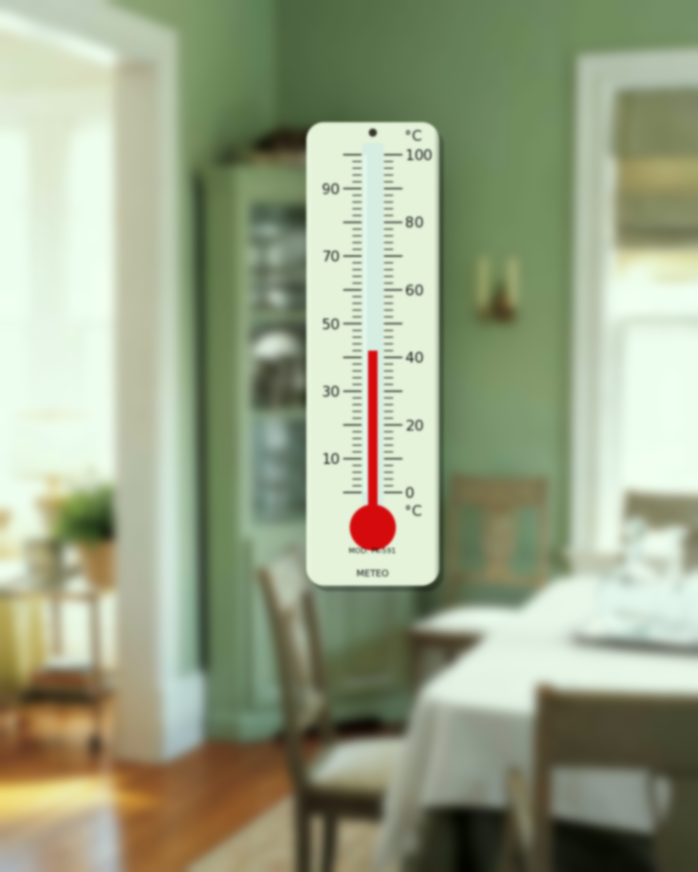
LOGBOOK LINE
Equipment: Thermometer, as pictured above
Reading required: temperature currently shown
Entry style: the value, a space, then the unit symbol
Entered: 42 °C
